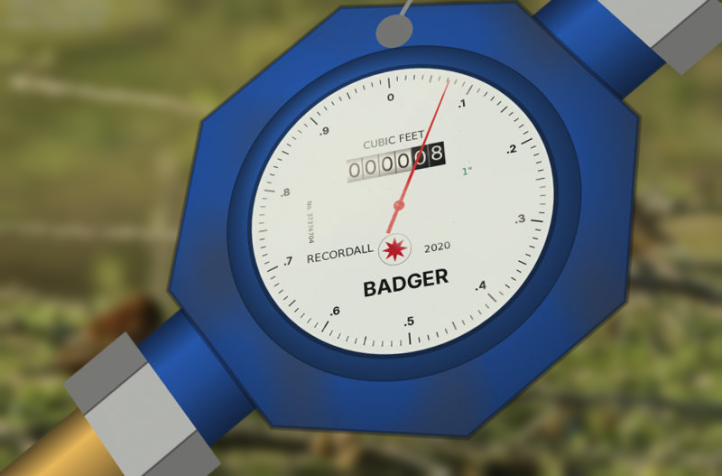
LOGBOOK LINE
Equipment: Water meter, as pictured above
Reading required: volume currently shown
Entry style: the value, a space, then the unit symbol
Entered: 8.07 ft³
